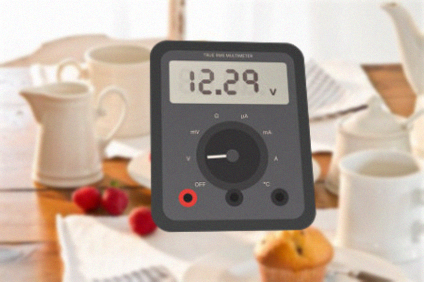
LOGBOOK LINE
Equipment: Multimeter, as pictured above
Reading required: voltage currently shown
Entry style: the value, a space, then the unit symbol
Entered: 12.29 V
